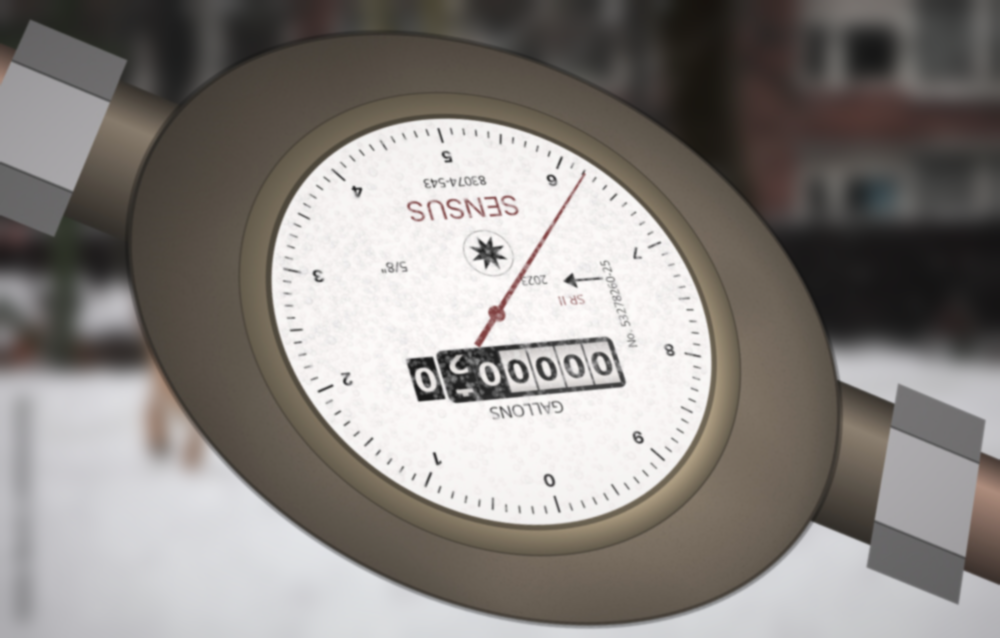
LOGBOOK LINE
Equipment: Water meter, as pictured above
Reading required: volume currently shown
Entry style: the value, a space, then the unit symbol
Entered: 16.2 gal
